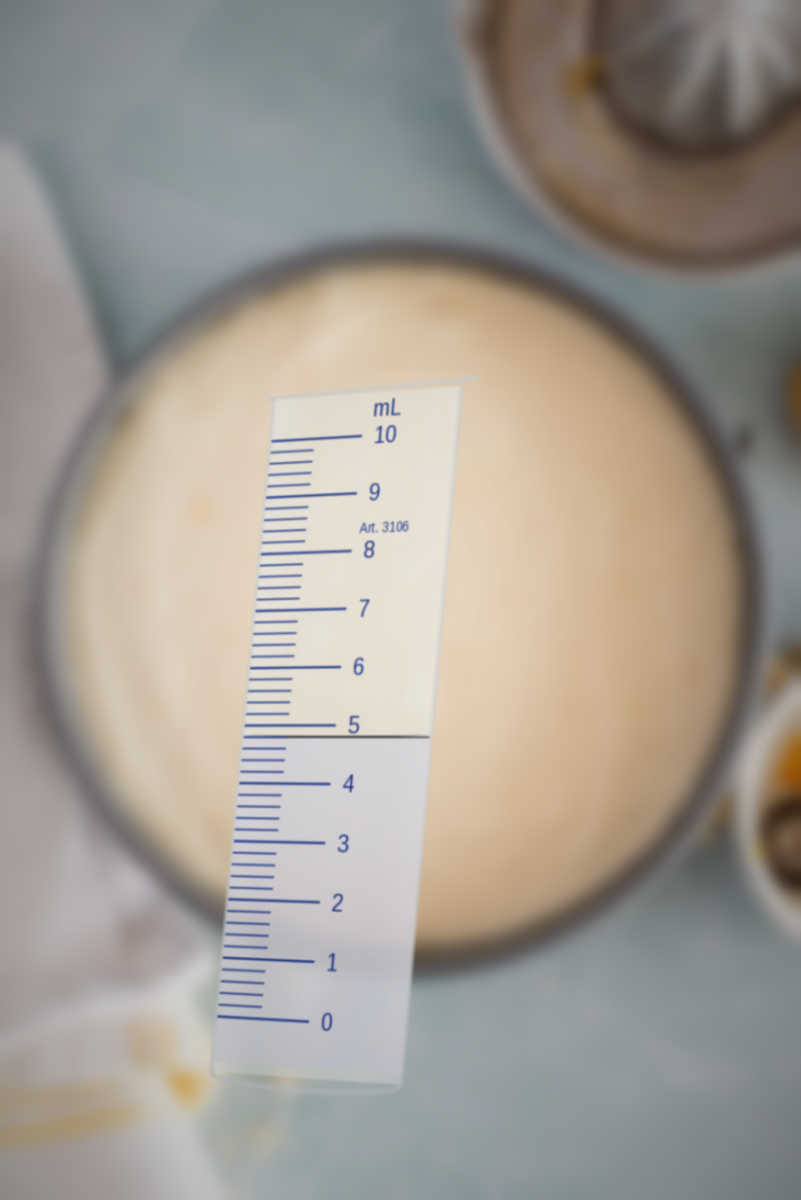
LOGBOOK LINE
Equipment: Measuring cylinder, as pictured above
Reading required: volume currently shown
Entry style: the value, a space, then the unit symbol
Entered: 4.8 mL
